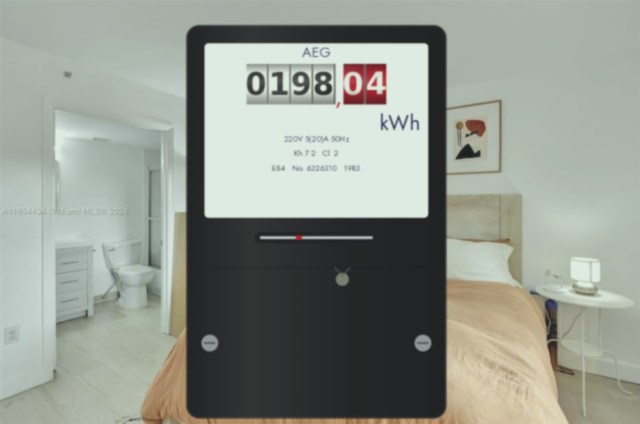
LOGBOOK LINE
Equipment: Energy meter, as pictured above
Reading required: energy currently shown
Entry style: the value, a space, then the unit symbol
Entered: 198.04 kWh
